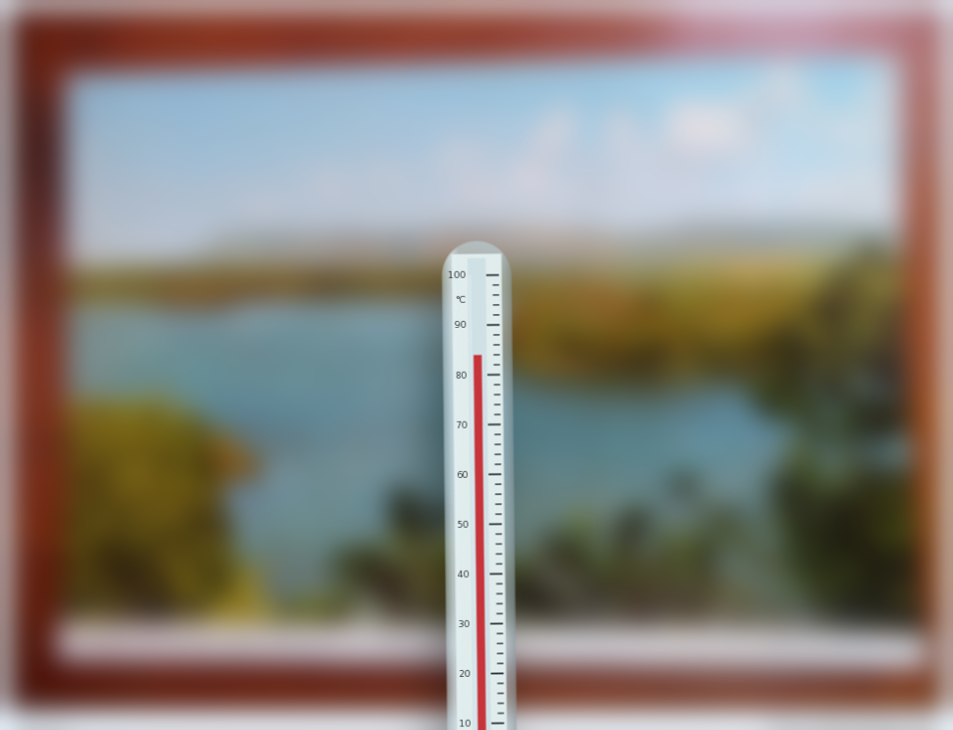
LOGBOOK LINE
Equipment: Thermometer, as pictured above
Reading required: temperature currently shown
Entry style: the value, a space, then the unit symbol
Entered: 84 °C
